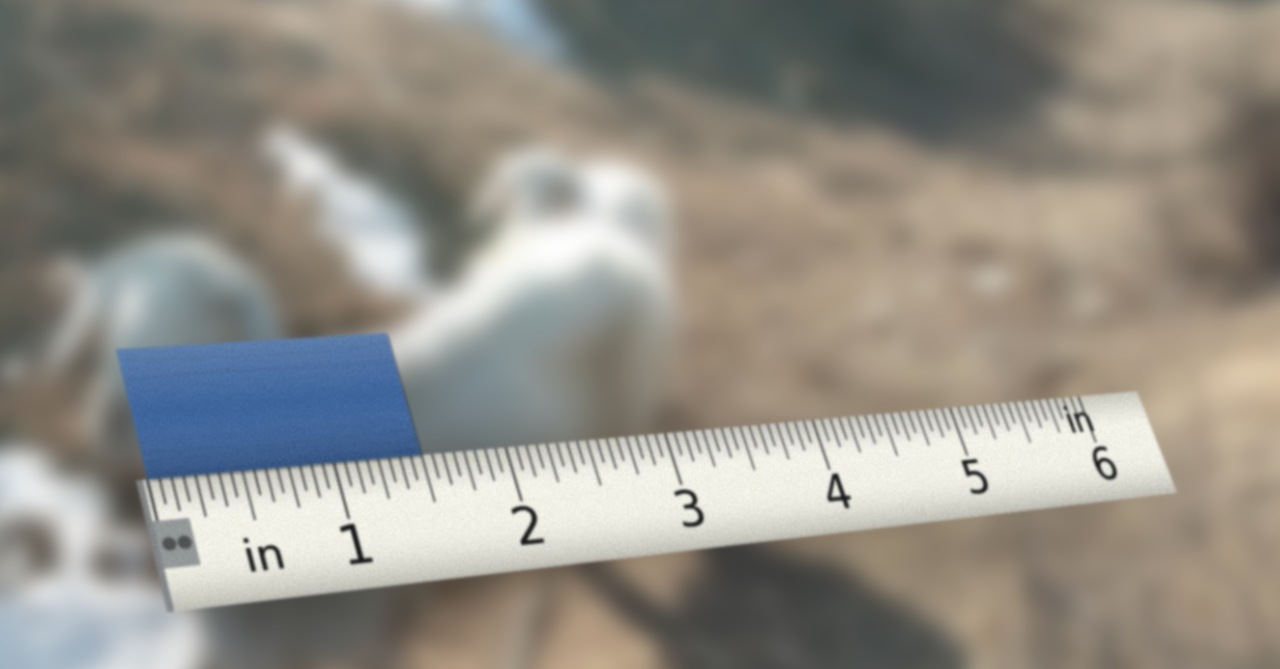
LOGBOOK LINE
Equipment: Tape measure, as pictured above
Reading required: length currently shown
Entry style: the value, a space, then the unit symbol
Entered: 1.5 in
